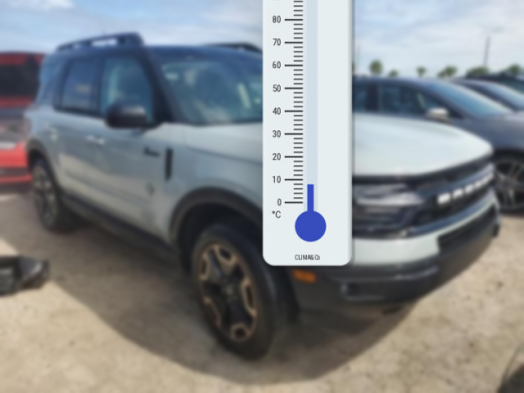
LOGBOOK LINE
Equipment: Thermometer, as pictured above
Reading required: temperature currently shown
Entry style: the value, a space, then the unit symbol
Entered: 8 °C
